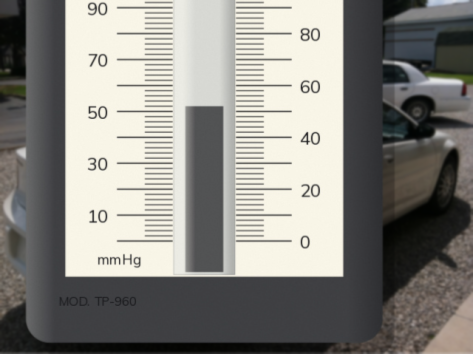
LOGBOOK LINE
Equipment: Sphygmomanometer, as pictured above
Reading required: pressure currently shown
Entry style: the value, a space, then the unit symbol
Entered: 52 mmHg
